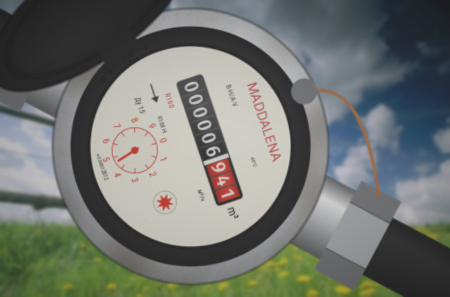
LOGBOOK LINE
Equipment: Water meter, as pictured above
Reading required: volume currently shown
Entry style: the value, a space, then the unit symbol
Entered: 6.9414 m³
